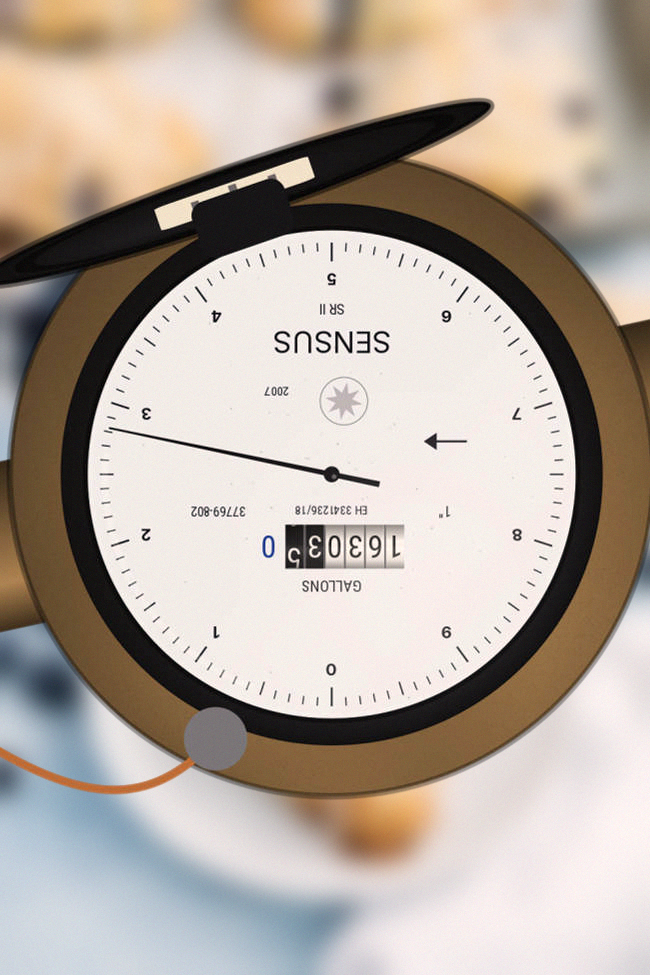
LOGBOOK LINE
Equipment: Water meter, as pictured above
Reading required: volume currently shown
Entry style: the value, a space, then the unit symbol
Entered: 1630352.8 gal
